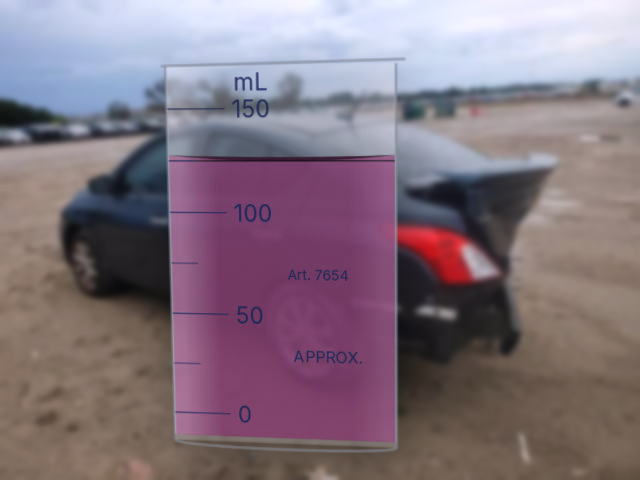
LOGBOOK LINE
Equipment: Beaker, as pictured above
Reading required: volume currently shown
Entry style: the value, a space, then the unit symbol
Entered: 125 mL
